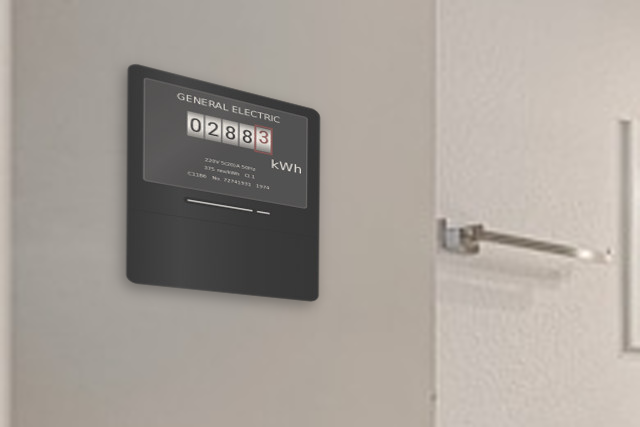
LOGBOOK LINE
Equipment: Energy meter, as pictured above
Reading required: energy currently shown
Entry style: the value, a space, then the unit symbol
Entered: 288.3 kWh
